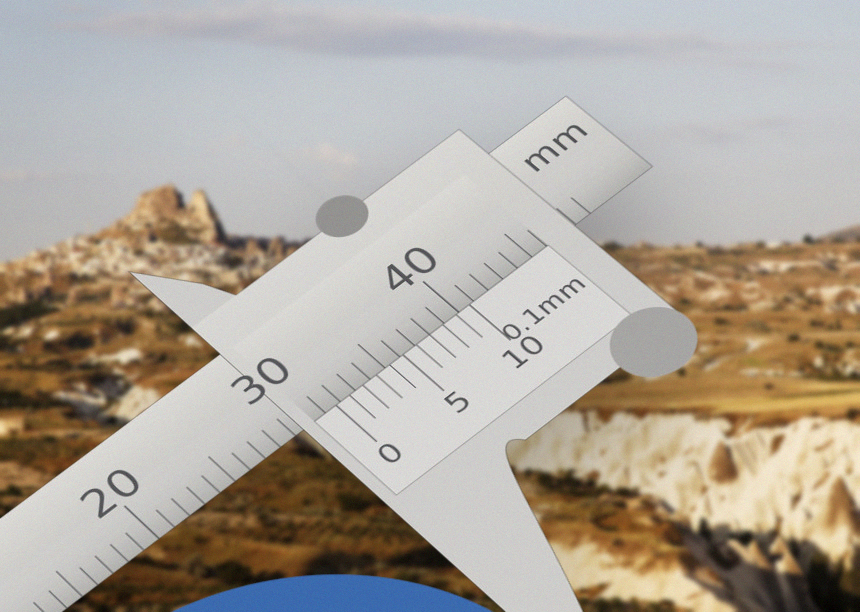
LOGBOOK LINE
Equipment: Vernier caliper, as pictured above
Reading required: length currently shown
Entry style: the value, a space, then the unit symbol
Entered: 31.7 mm
